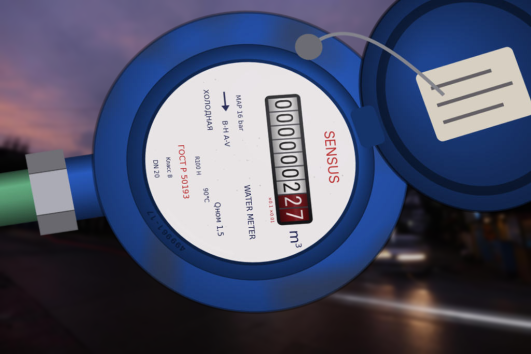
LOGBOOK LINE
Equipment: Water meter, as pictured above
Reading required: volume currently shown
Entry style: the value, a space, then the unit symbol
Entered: 2.27 m³
